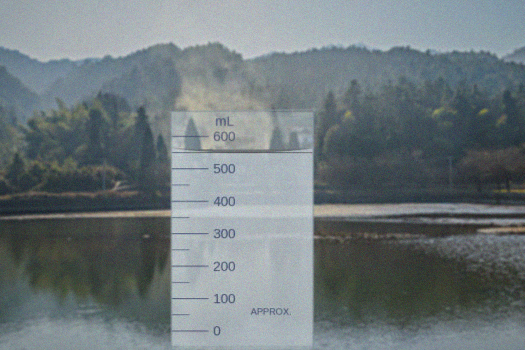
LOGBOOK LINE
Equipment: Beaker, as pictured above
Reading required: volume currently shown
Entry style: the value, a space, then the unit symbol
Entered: 550 mL
